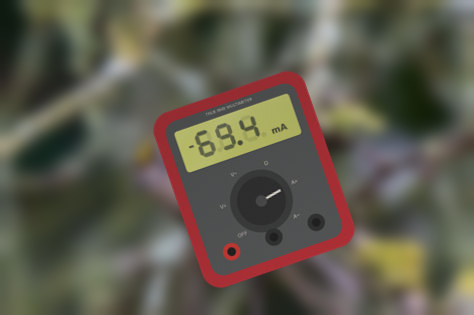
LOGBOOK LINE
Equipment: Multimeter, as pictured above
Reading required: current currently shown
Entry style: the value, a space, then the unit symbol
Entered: -69.4 mA
